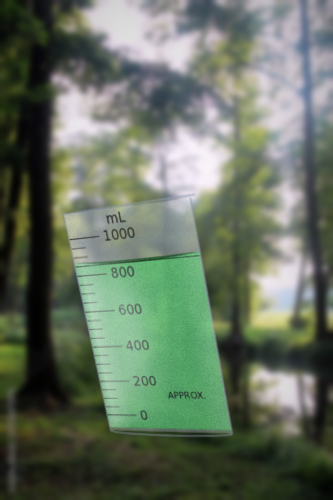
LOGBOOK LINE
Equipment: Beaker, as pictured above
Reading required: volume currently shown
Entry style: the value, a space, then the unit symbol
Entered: 850 mL
